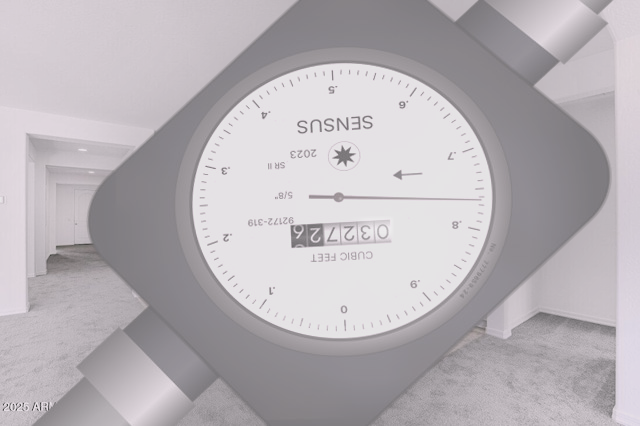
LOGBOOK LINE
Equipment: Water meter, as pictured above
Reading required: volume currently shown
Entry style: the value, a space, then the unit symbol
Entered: 32725.76 ft³
